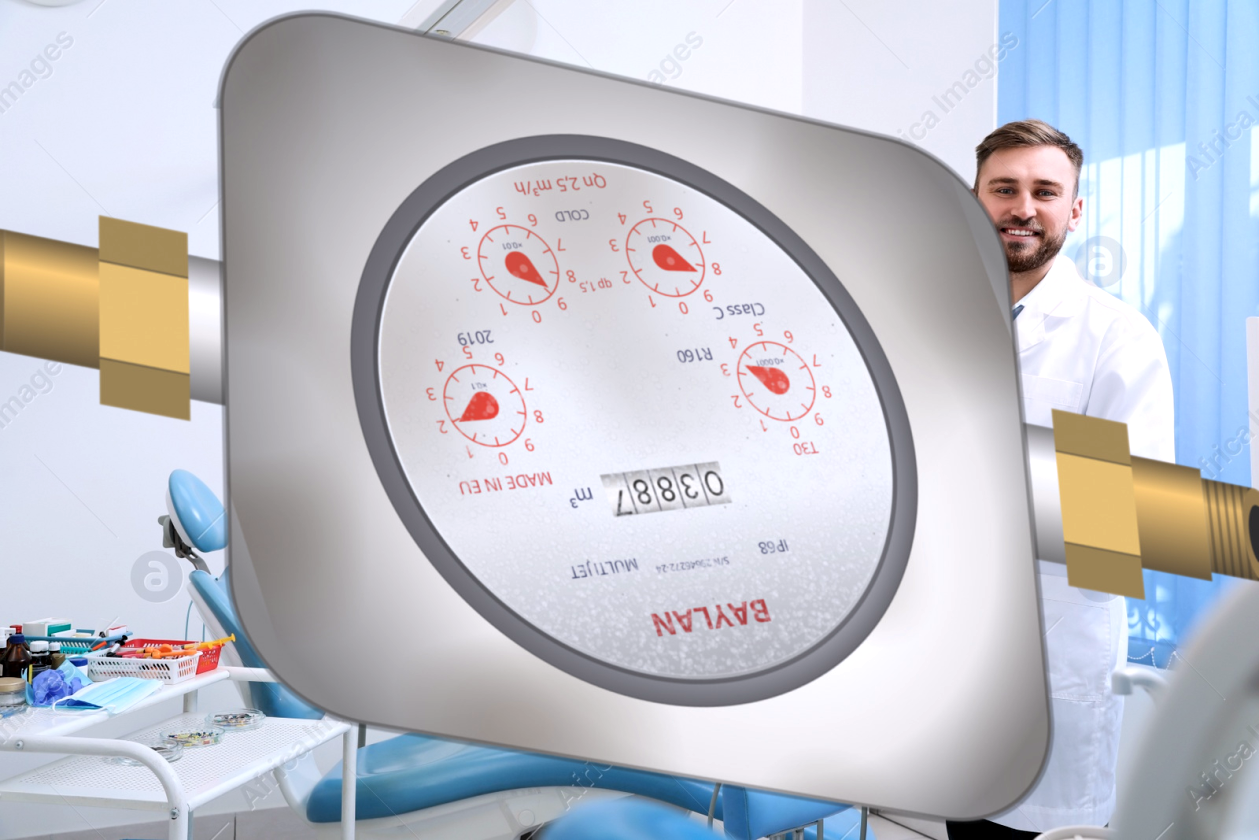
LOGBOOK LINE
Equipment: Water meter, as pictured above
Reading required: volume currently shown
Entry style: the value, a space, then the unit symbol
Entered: 3887.1883 m³
